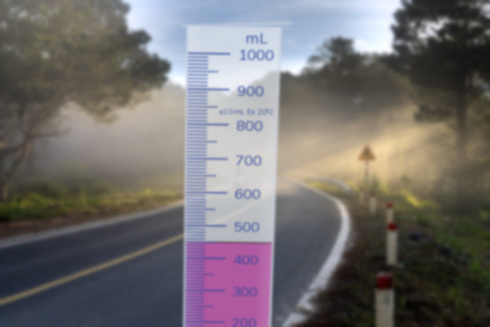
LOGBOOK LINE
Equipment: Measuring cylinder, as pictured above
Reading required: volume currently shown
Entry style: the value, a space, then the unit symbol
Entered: 450 mL
